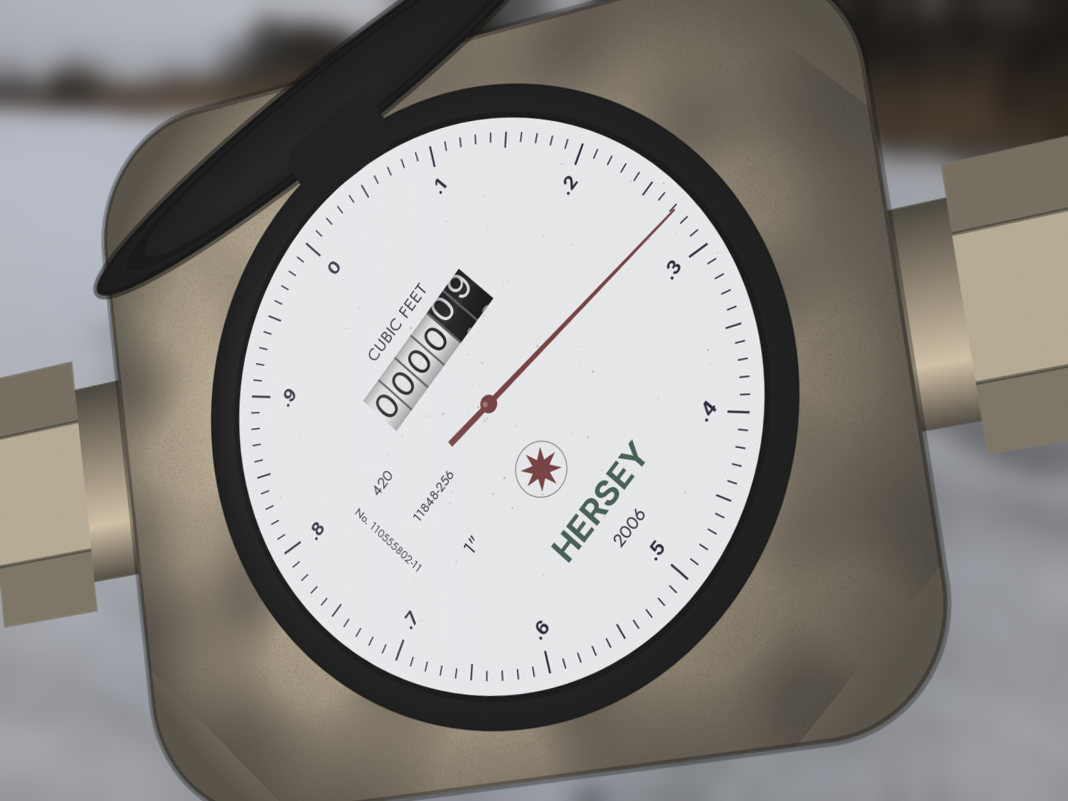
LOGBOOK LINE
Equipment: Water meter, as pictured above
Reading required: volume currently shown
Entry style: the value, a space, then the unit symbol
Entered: 9.27 ft³
